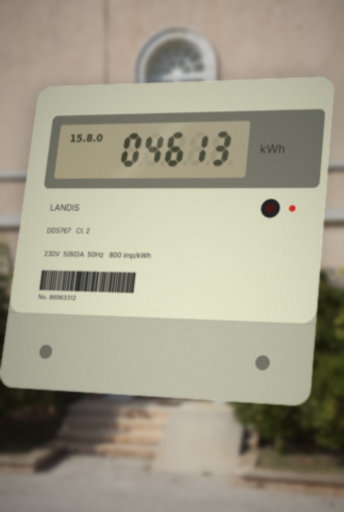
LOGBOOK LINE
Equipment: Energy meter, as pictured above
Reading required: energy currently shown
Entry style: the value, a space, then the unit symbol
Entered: 4613 kWh
